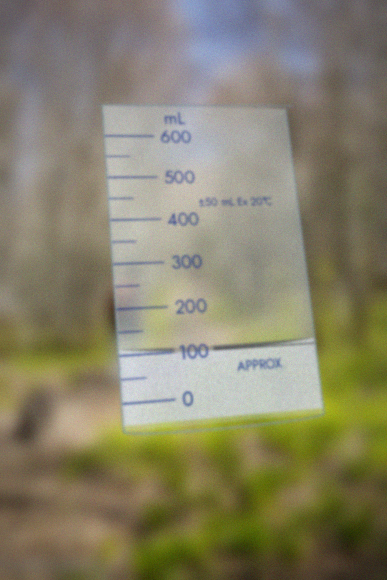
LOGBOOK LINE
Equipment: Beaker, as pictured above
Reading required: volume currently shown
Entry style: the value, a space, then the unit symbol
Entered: 100 mL
